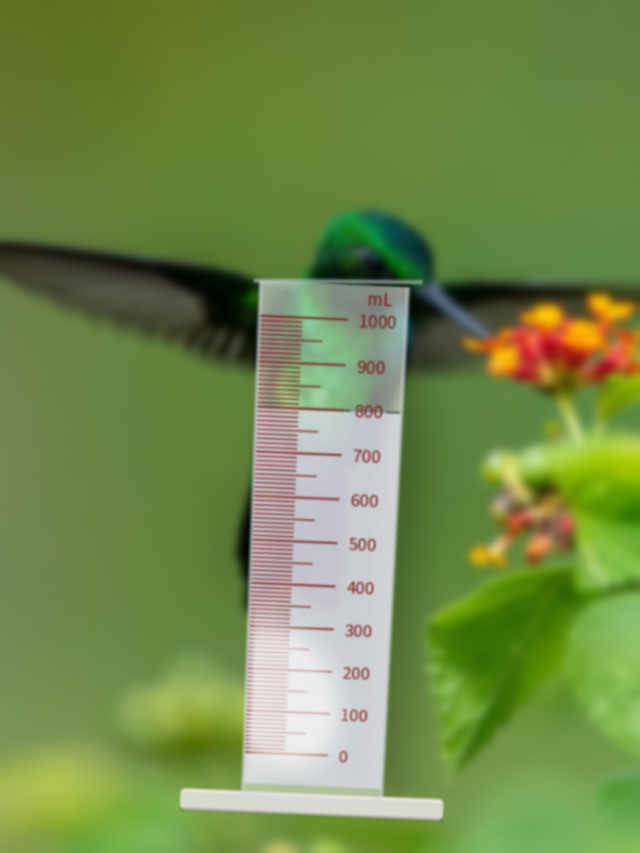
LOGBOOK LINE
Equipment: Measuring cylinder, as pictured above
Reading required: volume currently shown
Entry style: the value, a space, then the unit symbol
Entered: 800 mL
